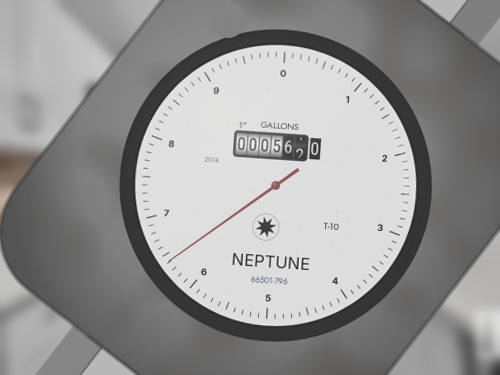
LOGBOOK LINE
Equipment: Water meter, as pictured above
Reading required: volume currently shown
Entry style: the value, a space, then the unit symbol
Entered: 5616.4 gal
